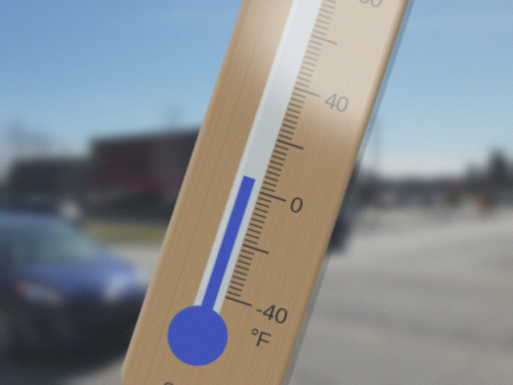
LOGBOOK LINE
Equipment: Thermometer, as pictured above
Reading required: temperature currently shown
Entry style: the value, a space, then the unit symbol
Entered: 4 °F
